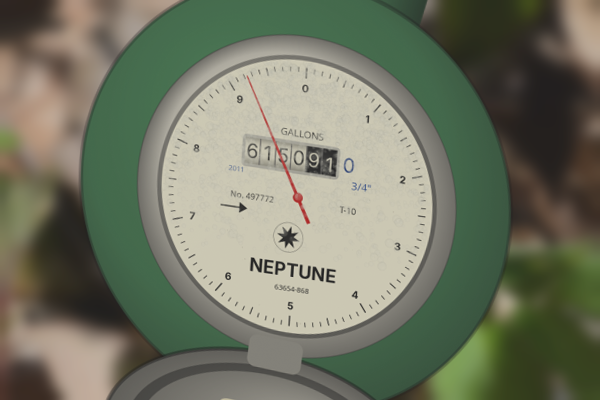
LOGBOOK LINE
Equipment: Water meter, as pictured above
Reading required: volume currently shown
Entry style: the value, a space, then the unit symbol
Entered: 6150909.2 gal
